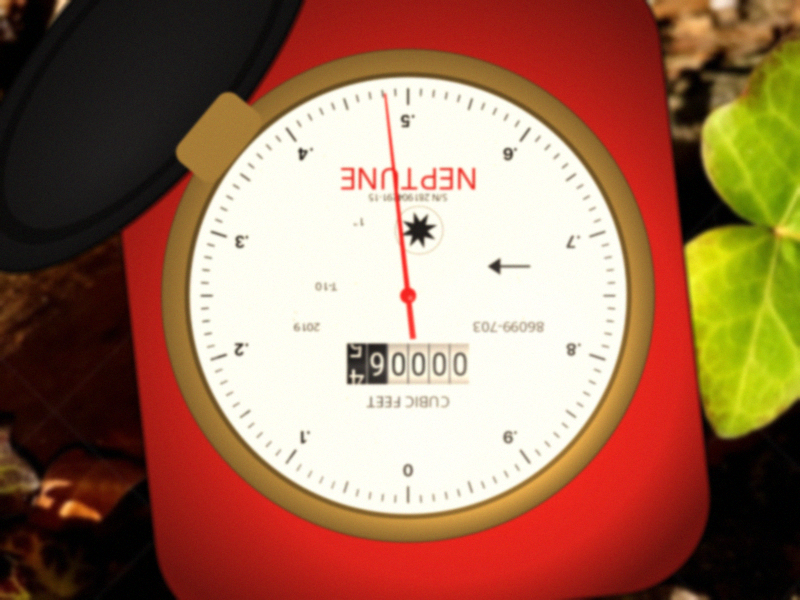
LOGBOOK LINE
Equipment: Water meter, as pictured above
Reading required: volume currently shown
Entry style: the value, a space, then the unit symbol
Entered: 64.48 ft³
